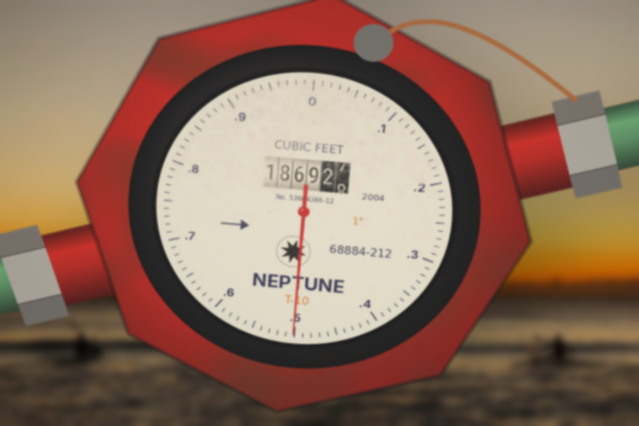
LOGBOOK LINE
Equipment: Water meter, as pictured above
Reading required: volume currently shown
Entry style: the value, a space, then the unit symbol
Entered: 186927.50 ft³
